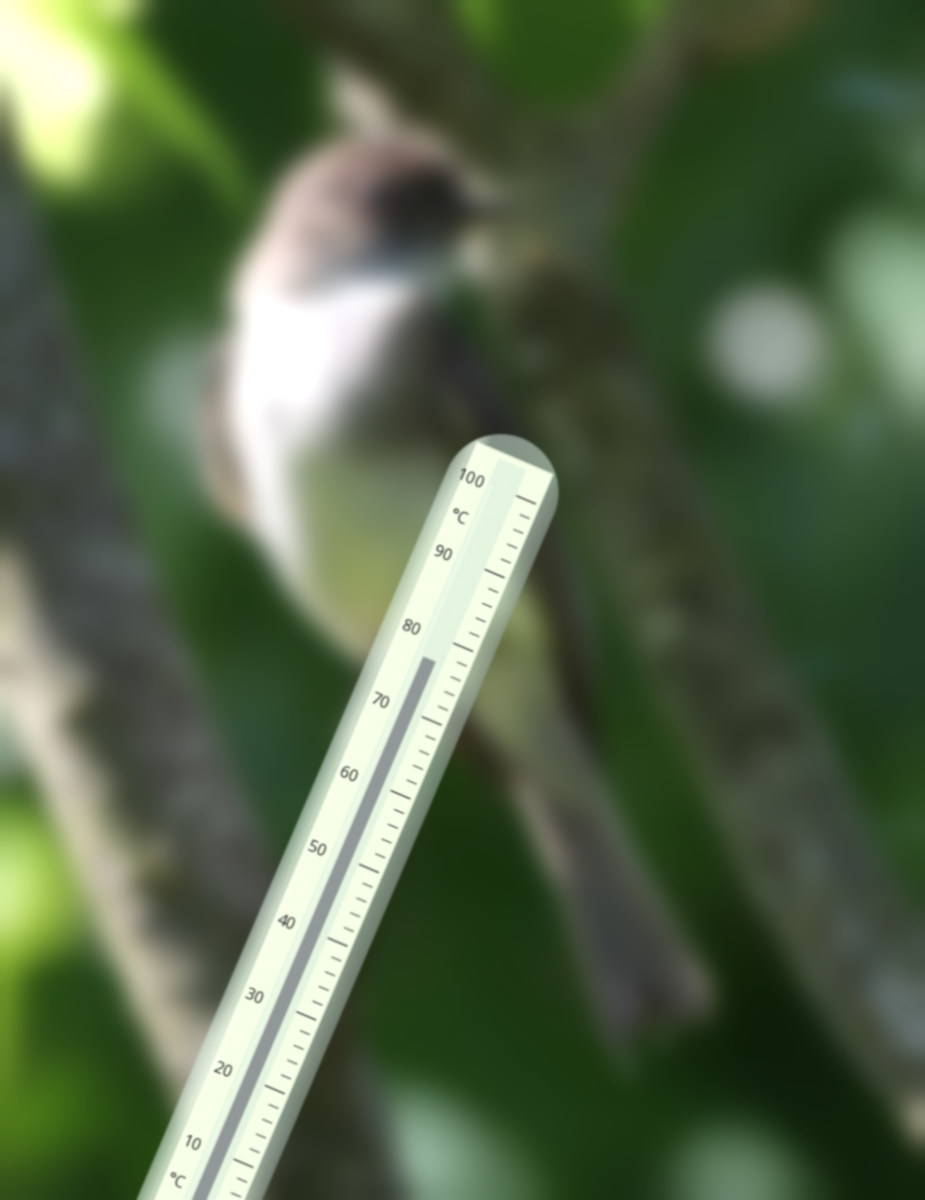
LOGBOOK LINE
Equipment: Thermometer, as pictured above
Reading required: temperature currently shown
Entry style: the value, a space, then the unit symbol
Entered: 77 °C
